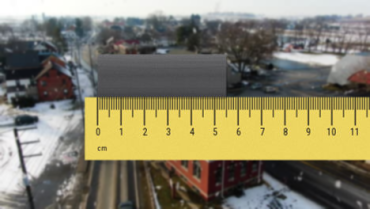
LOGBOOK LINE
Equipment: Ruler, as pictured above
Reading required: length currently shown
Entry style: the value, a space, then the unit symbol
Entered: 5.5 cm
